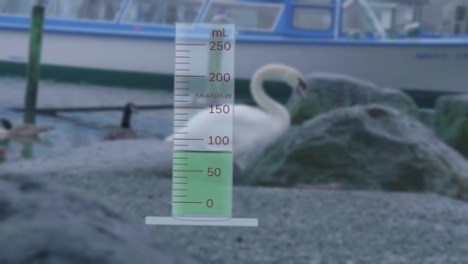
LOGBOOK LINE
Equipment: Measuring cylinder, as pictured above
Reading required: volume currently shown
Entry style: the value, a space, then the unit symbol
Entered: 80 mL
